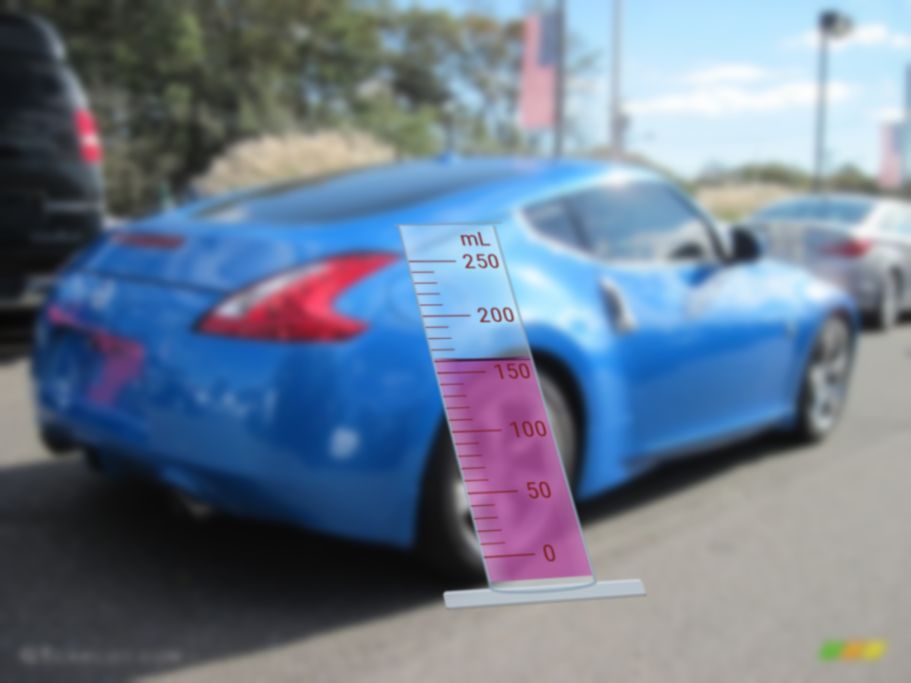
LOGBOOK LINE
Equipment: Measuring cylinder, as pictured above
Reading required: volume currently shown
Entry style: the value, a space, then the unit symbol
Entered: 160 mL
